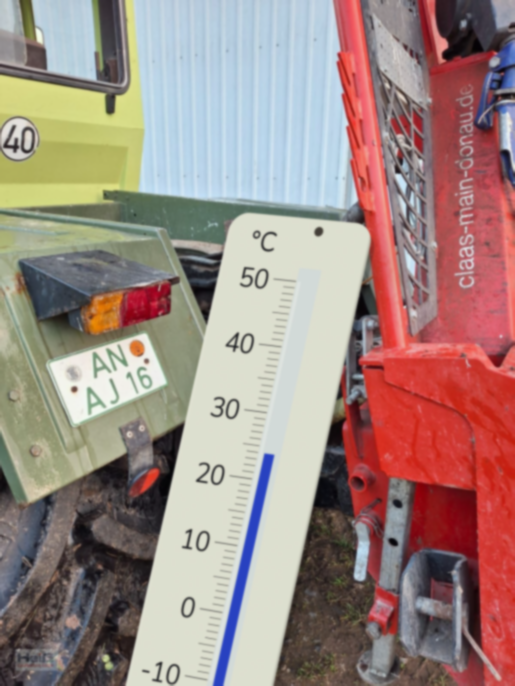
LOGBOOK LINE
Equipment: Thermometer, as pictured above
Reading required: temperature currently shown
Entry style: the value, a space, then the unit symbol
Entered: 24 °C
